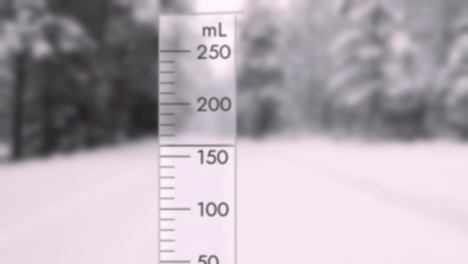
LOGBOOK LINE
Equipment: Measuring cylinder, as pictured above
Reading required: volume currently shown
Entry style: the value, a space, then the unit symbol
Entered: 160 mL
